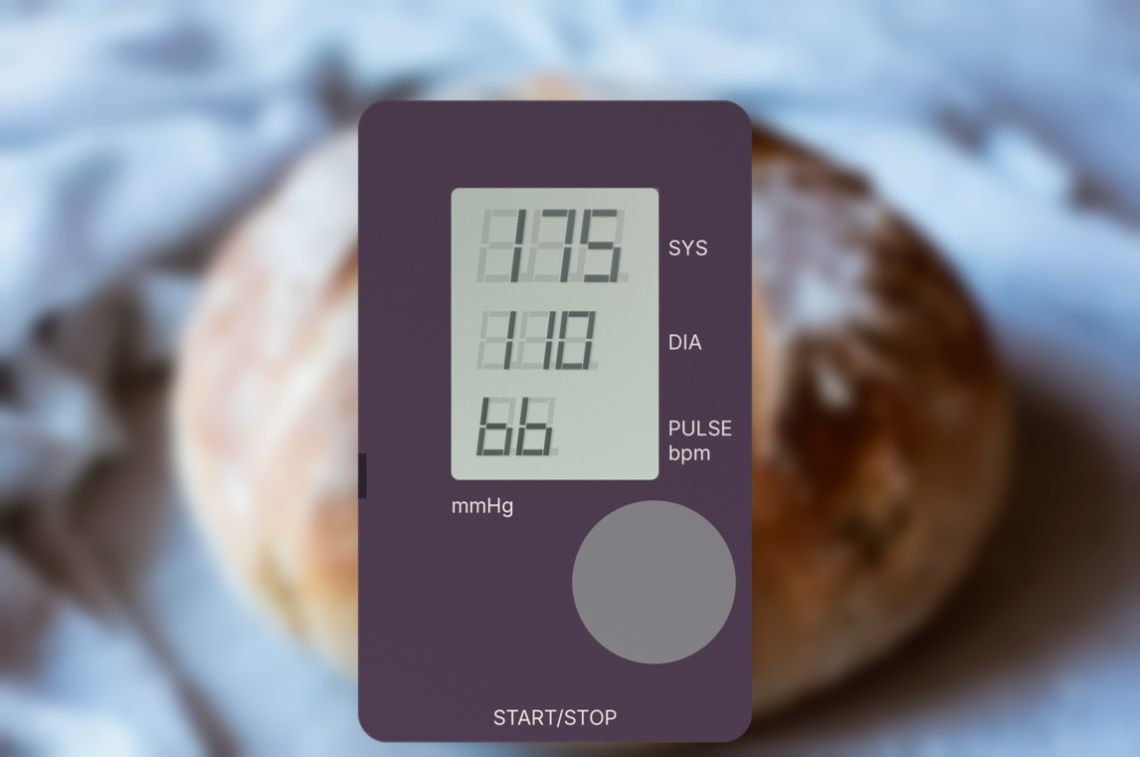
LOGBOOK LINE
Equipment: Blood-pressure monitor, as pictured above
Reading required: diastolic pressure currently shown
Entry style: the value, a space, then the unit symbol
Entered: 110 mmHg
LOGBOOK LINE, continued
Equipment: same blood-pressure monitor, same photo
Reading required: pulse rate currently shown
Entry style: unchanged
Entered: 66 bpm
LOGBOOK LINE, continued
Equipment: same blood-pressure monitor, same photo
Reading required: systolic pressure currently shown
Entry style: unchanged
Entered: 175 mmHg
